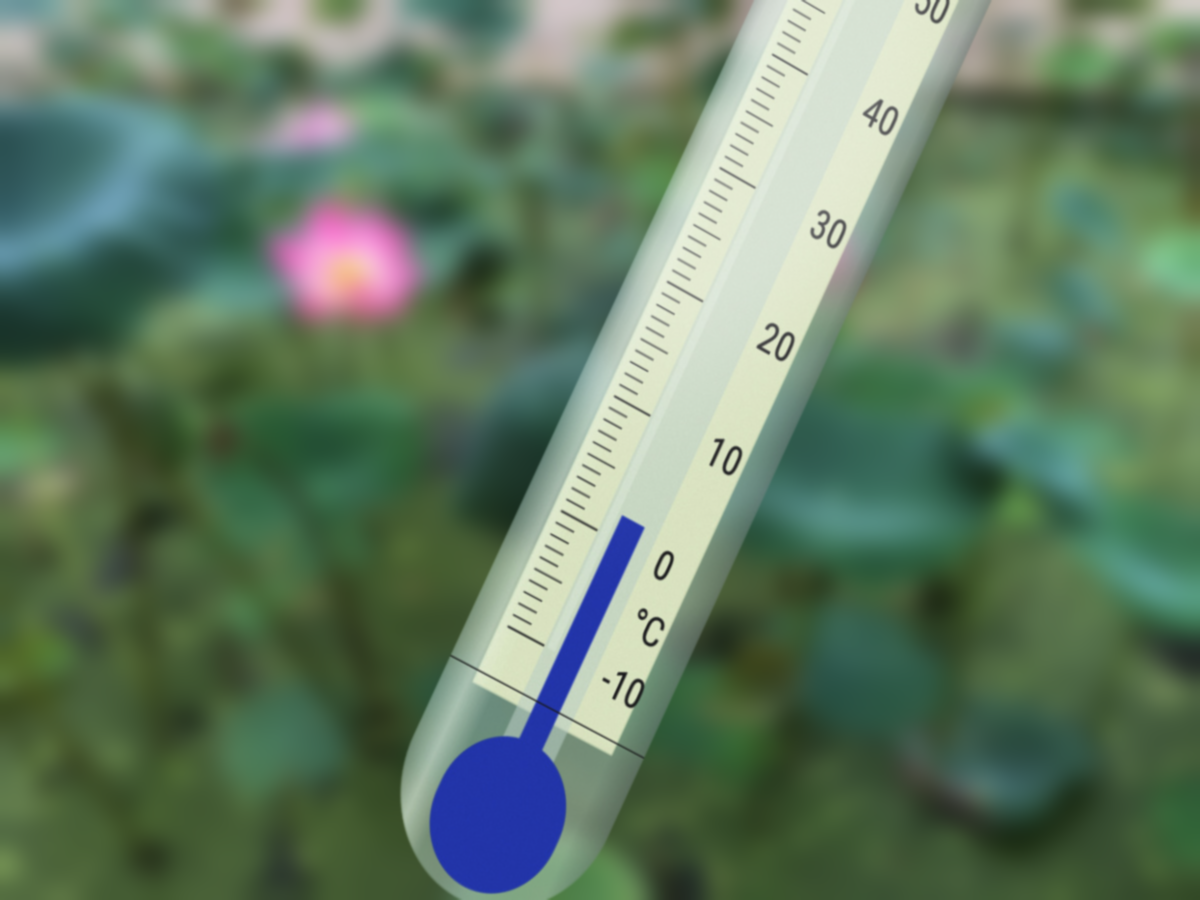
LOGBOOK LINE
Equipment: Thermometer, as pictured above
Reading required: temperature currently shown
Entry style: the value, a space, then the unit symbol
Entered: 2 °C
